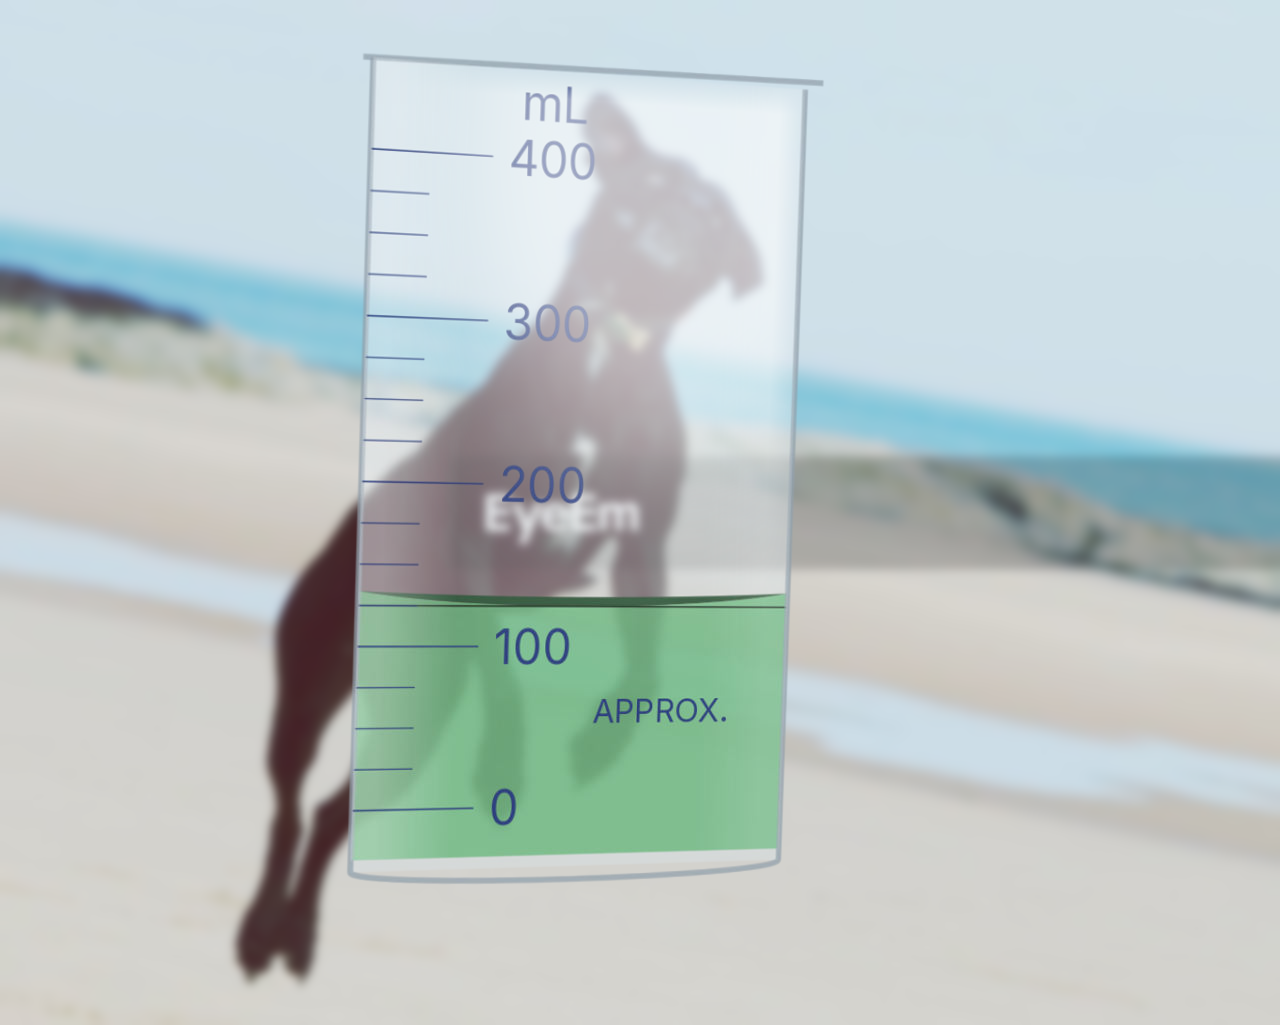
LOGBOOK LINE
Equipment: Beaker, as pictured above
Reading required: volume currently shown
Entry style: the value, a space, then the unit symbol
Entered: 125 mL
